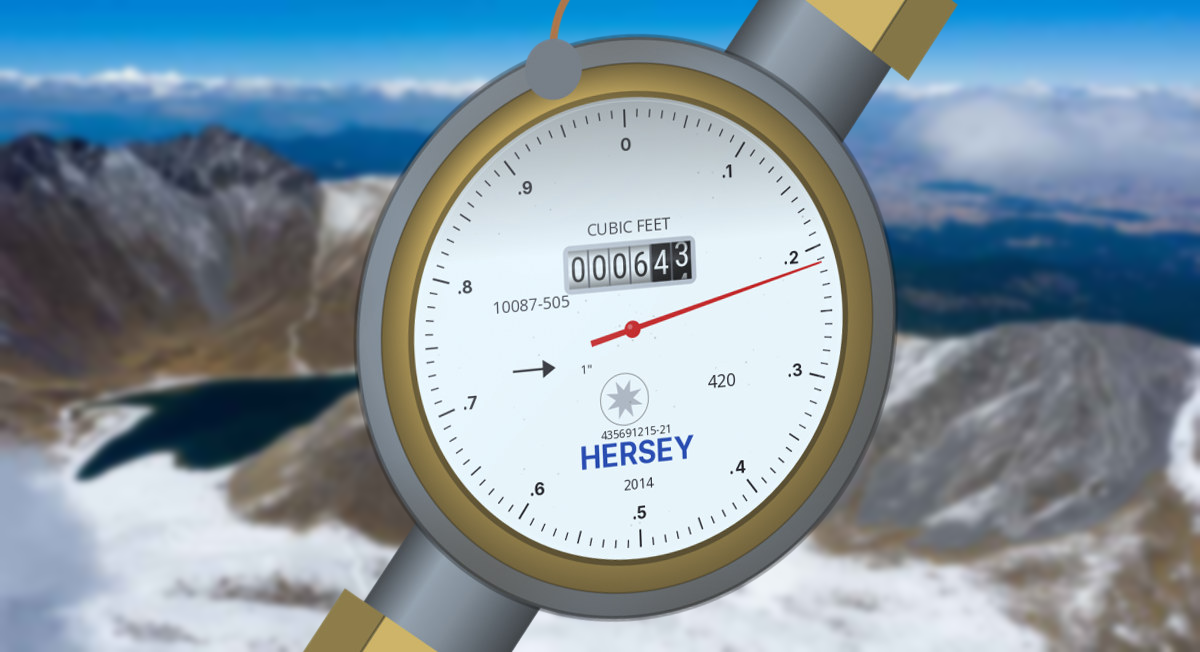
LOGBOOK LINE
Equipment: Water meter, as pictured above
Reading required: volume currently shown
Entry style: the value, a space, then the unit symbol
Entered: 643.21 ft³
